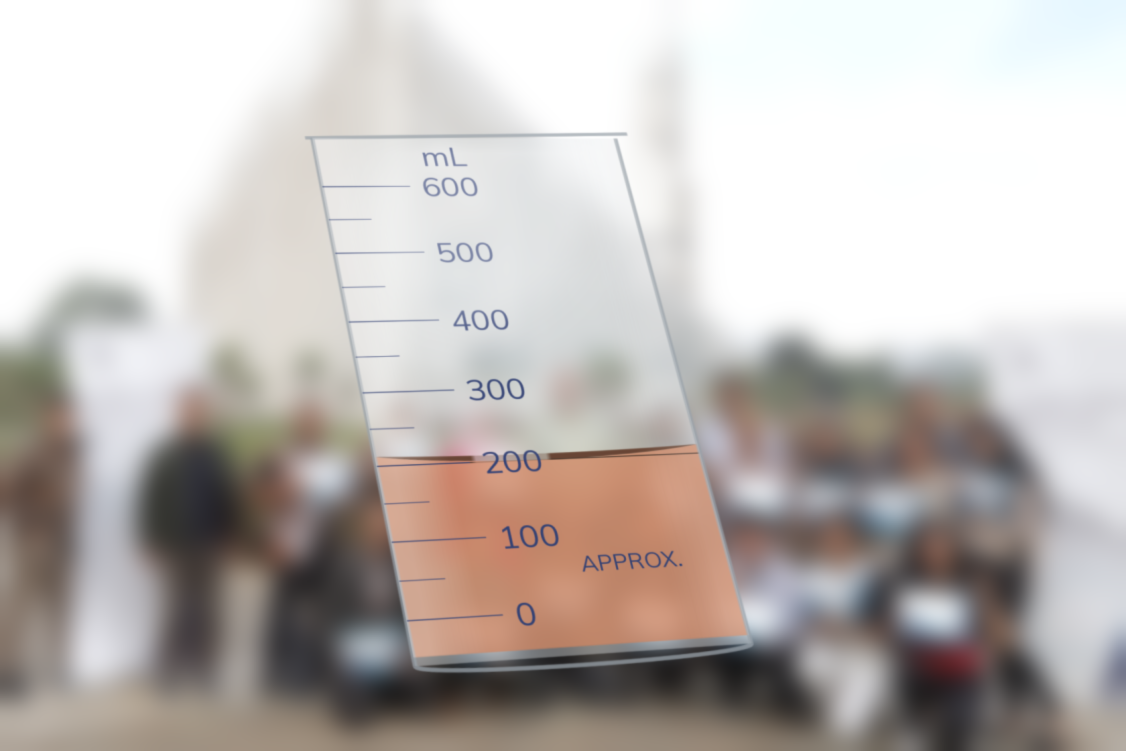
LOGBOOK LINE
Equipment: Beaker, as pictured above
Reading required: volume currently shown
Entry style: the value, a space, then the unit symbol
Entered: 200 mL
